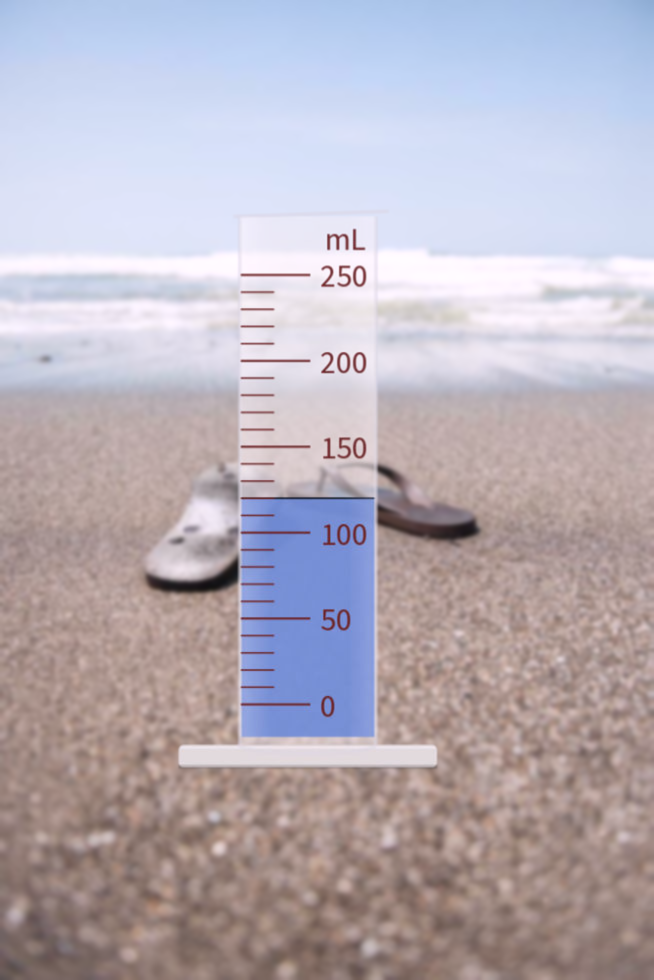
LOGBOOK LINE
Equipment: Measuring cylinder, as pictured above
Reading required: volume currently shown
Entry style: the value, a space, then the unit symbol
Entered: 120 mL
